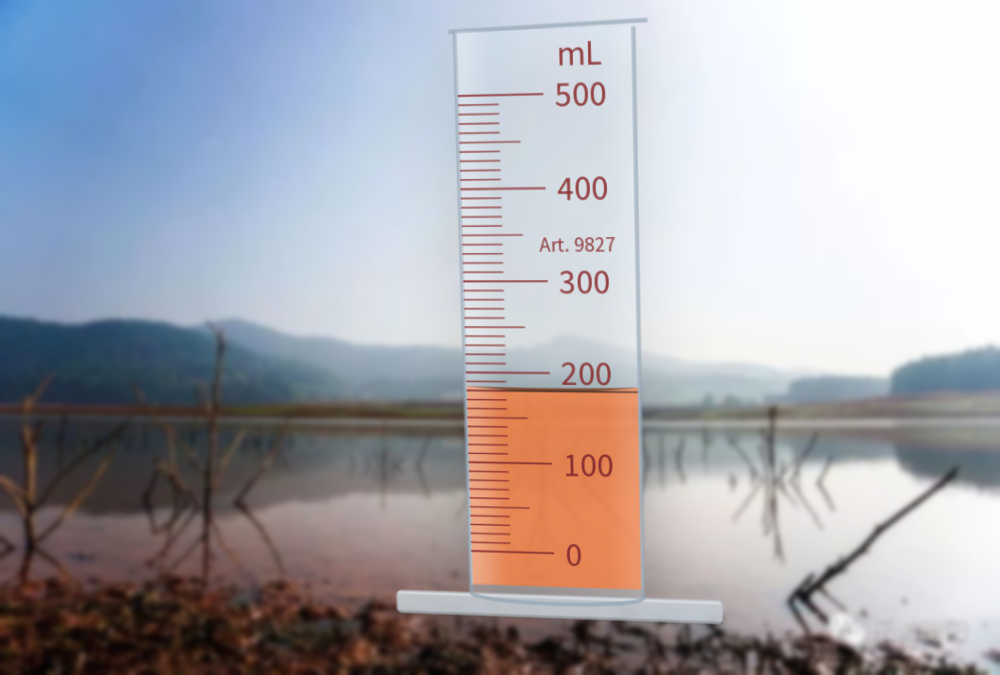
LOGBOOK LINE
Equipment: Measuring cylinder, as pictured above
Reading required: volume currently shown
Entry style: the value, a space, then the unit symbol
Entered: 180 mL
